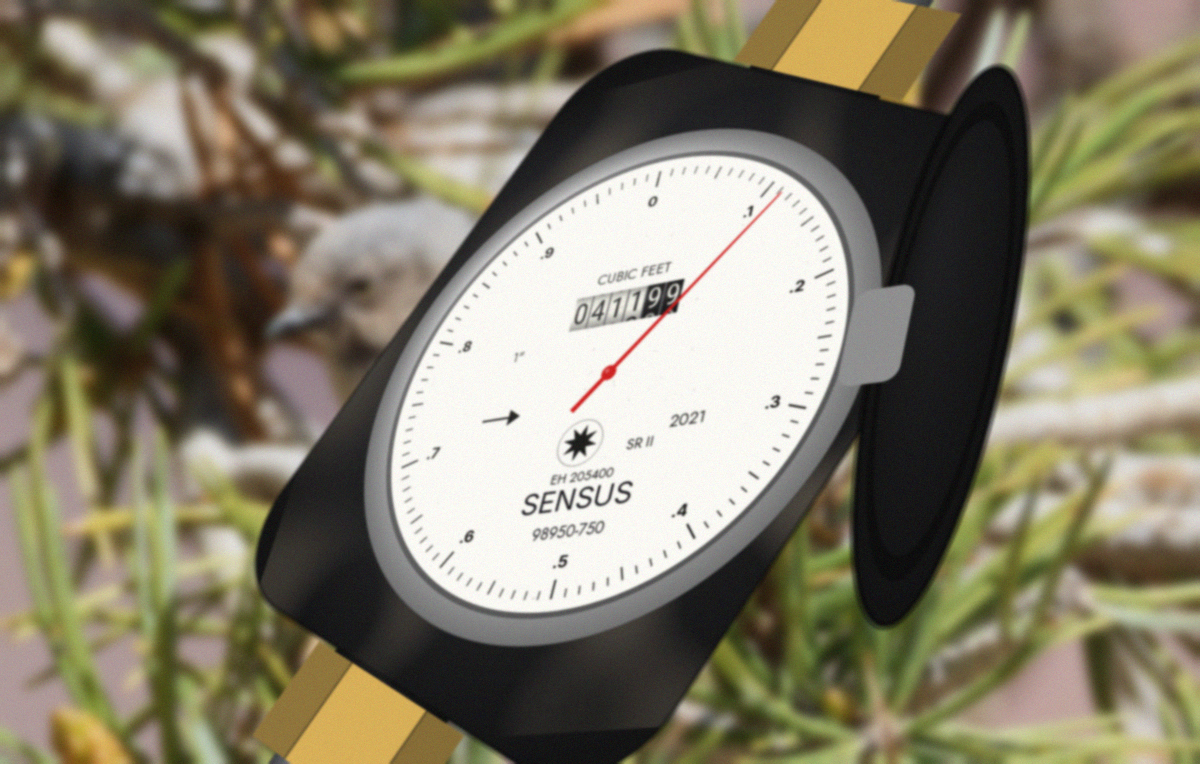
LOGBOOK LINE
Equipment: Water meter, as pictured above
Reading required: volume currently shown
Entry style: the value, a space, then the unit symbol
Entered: 41199.11 ft³
